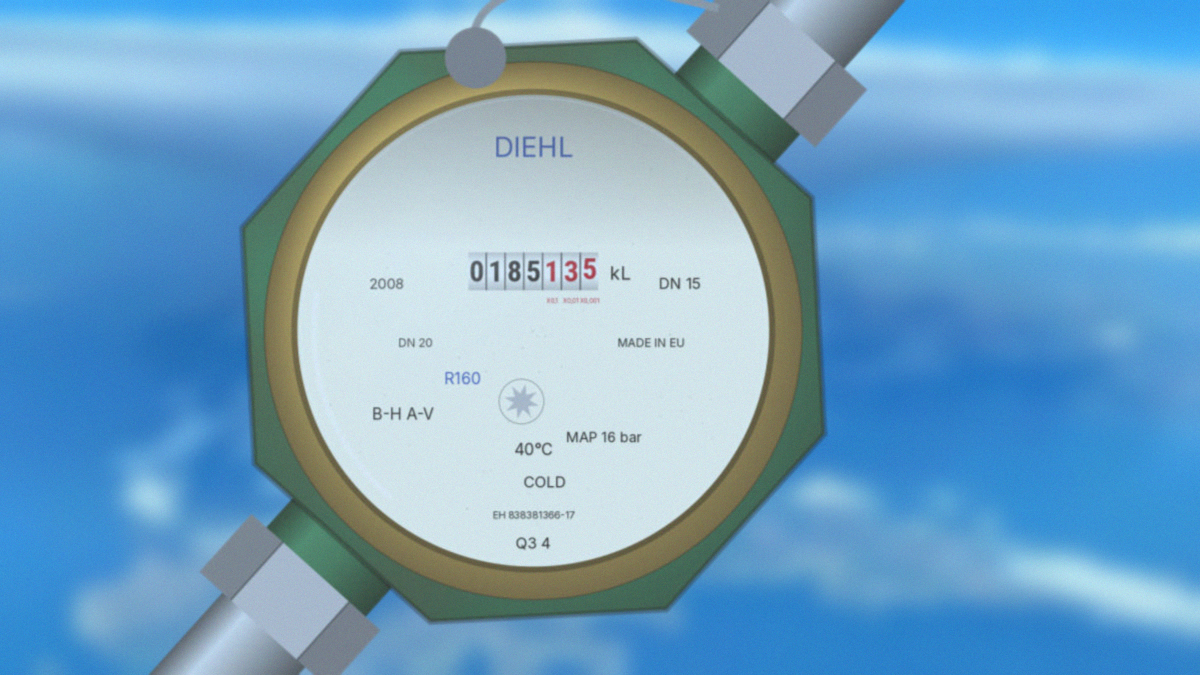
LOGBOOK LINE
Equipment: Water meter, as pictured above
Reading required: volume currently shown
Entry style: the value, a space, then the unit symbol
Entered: 185.135 kL
